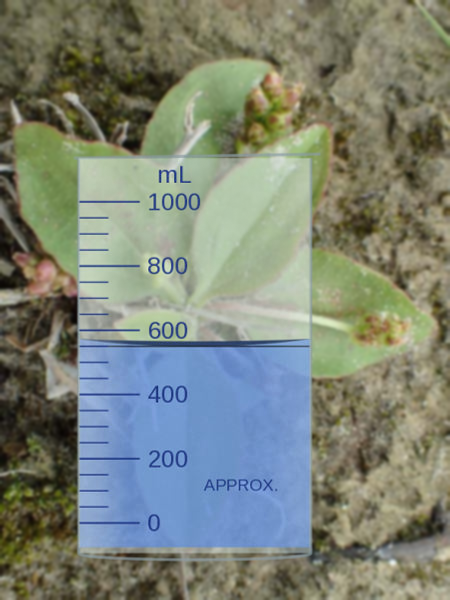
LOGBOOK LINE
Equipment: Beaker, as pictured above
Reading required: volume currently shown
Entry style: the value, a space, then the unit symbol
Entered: 550 mL
